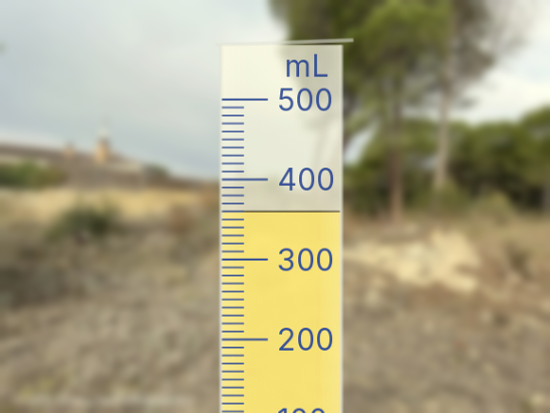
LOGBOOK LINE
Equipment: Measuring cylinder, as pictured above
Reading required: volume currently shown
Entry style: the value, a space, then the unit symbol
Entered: 360 mL
